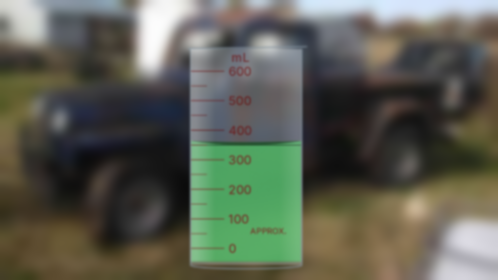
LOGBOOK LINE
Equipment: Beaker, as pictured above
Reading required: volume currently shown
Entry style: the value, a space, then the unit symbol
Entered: 350 mL
